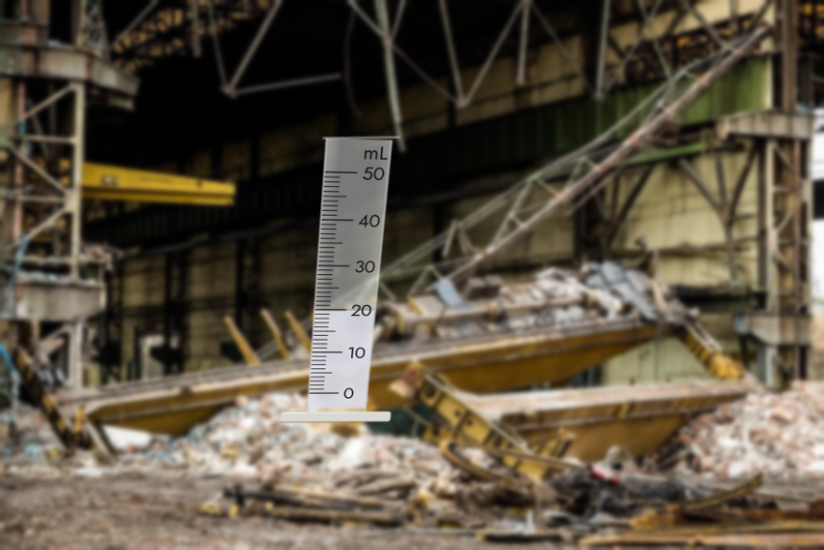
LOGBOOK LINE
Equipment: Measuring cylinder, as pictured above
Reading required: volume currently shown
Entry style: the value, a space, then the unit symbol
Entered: 20 mL
